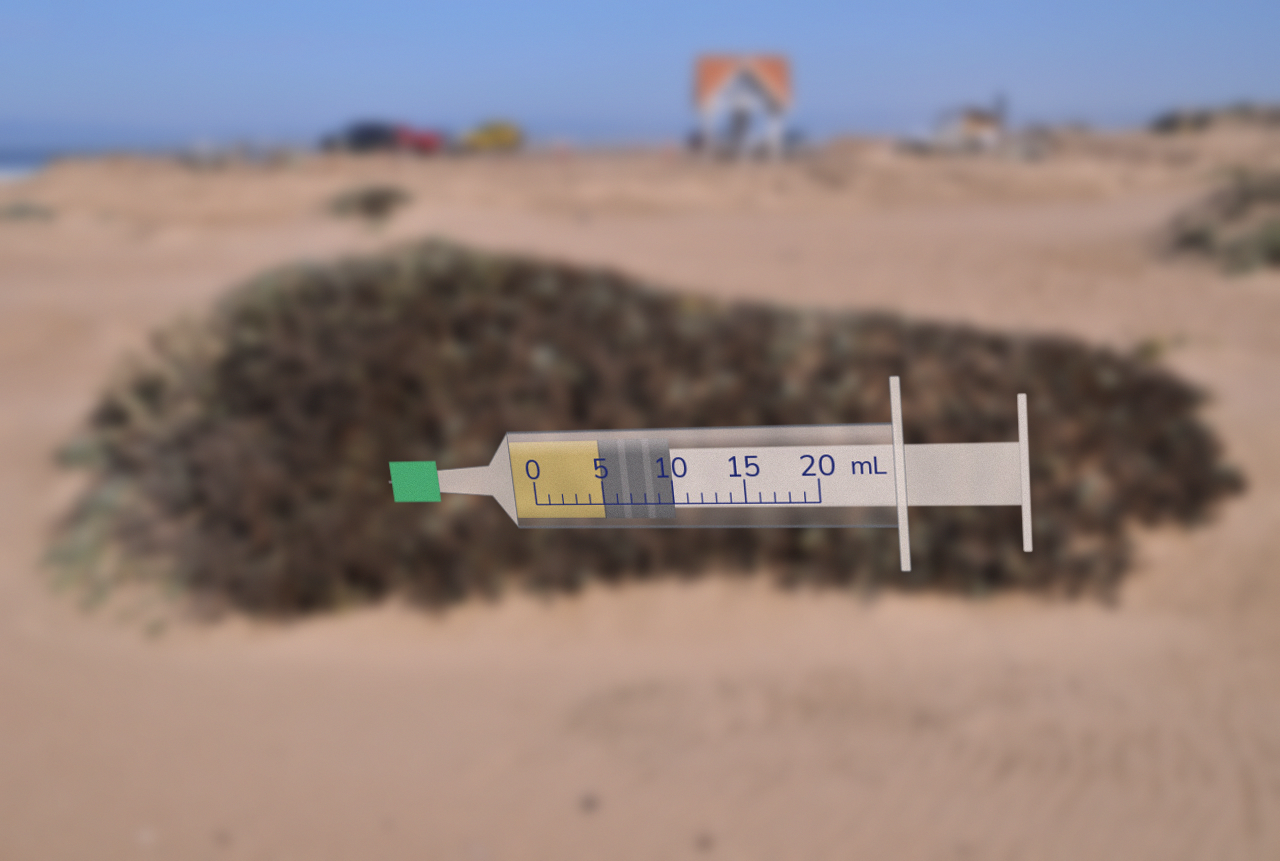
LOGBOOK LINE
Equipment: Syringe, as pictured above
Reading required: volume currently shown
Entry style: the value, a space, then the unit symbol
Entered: 5 mL
